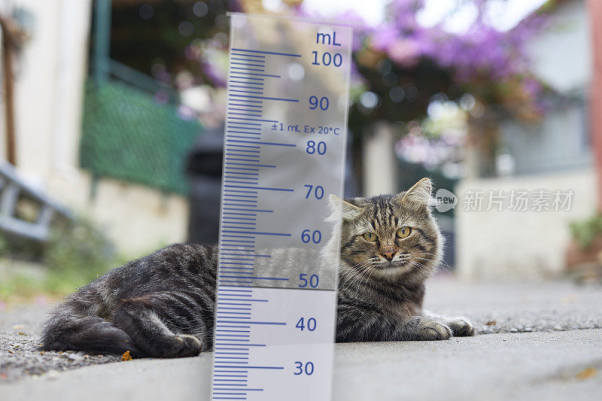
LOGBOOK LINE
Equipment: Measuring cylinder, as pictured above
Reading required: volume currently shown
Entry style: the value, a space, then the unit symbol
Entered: 48 mL
